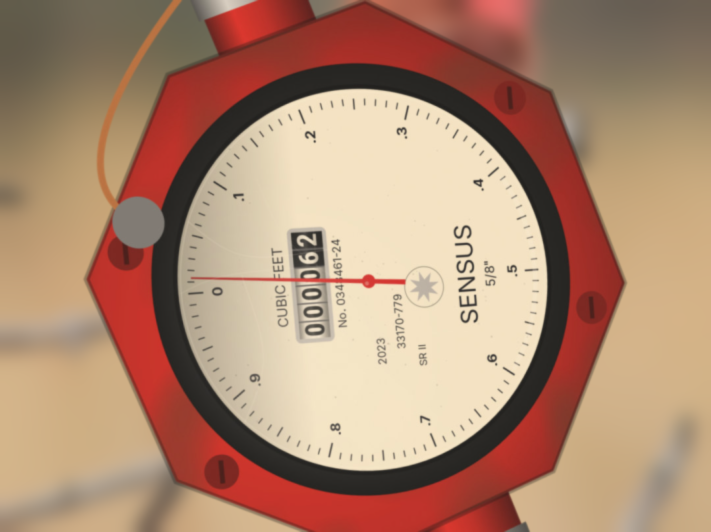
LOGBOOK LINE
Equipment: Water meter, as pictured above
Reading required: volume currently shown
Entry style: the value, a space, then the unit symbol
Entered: 62.01 ft³
